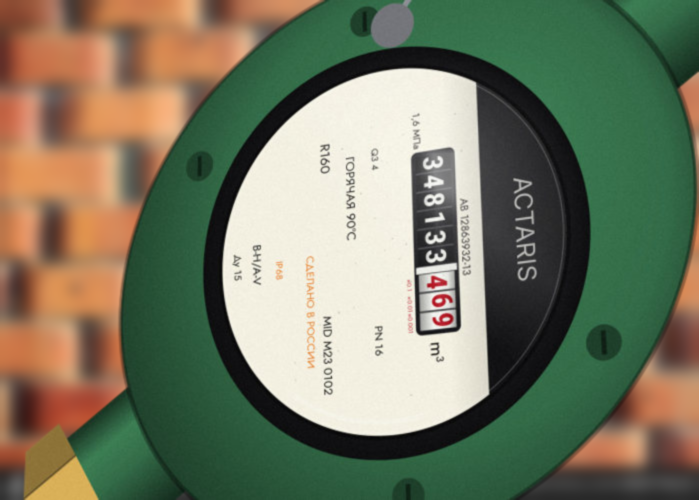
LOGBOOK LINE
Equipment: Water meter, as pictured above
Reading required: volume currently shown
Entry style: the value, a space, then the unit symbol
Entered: 348133.469 m³
